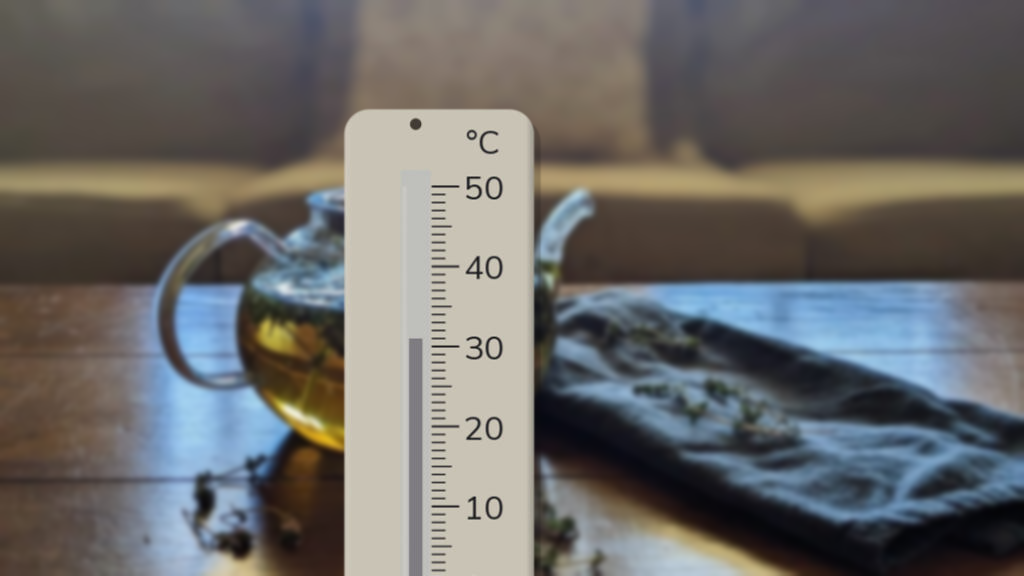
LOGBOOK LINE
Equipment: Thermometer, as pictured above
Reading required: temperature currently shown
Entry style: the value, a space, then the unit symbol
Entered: 31 °C
